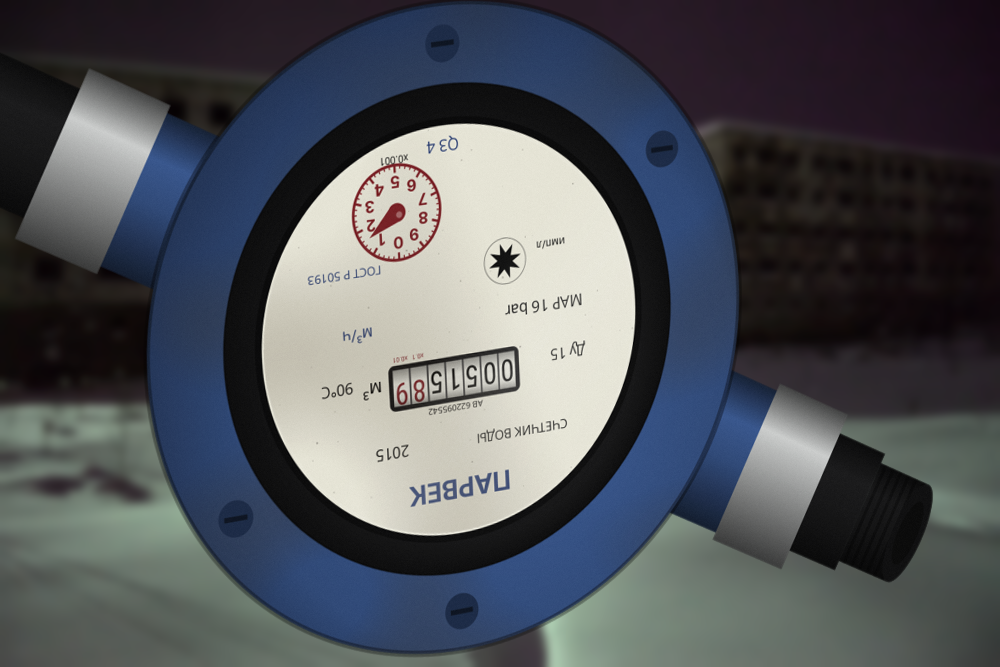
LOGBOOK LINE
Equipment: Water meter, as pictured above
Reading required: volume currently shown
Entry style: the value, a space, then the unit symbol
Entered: 515.891 m³
